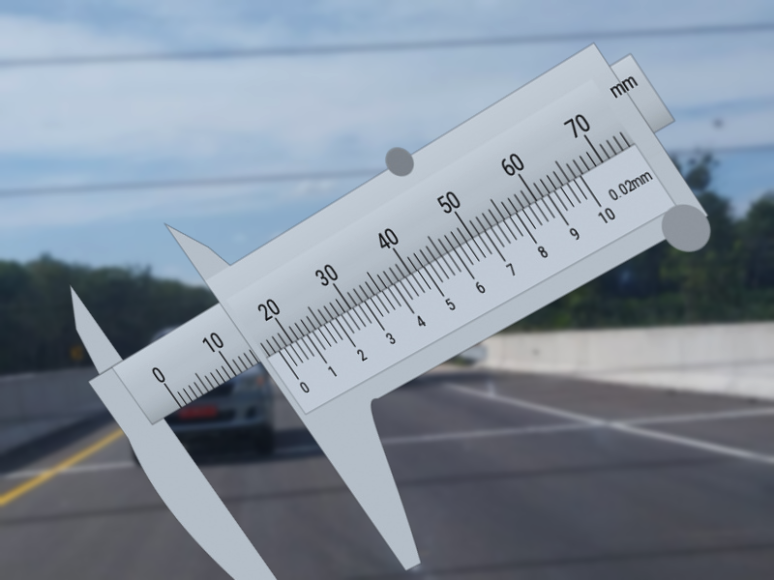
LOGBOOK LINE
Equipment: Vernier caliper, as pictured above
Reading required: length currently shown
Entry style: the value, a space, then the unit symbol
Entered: 17.6 mm
